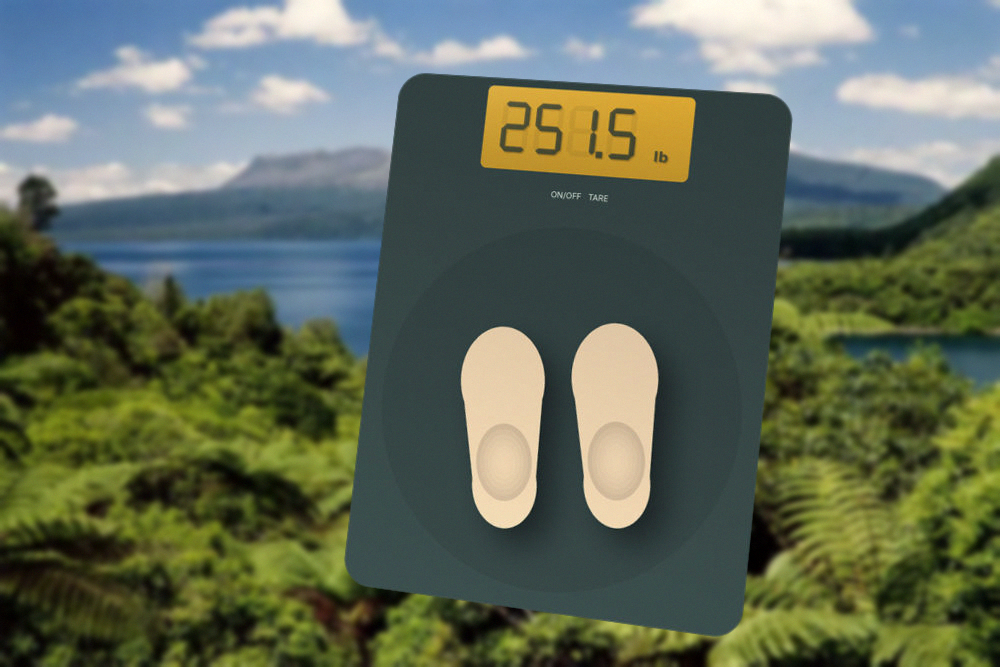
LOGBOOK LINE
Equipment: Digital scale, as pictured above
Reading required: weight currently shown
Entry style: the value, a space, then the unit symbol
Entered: 251.5 lb
